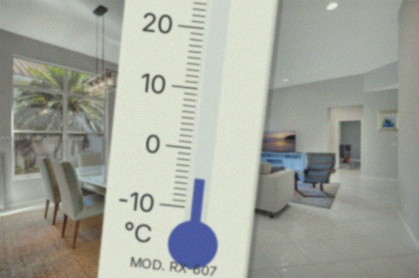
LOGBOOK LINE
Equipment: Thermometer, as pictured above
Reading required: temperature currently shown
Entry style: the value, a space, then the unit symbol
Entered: -5 °C
